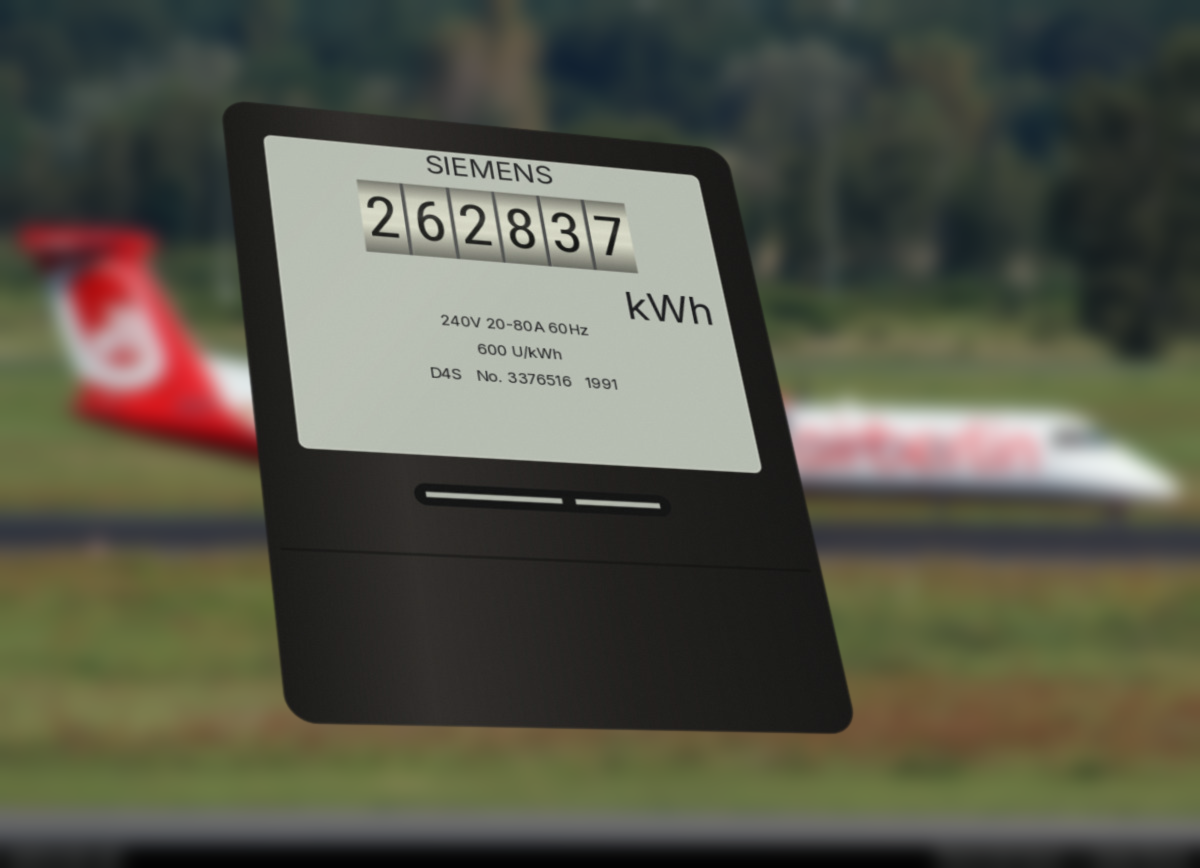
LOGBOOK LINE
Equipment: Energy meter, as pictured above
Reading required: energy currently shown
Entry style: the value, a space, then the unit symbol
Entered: 262837 kWh
